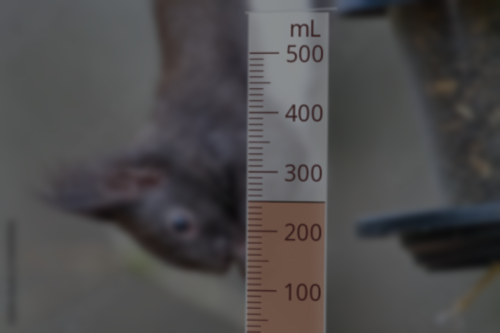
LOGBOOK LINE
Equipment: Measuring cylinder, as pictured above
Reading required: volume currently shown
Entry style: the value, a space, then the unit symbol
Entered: 250 mL
